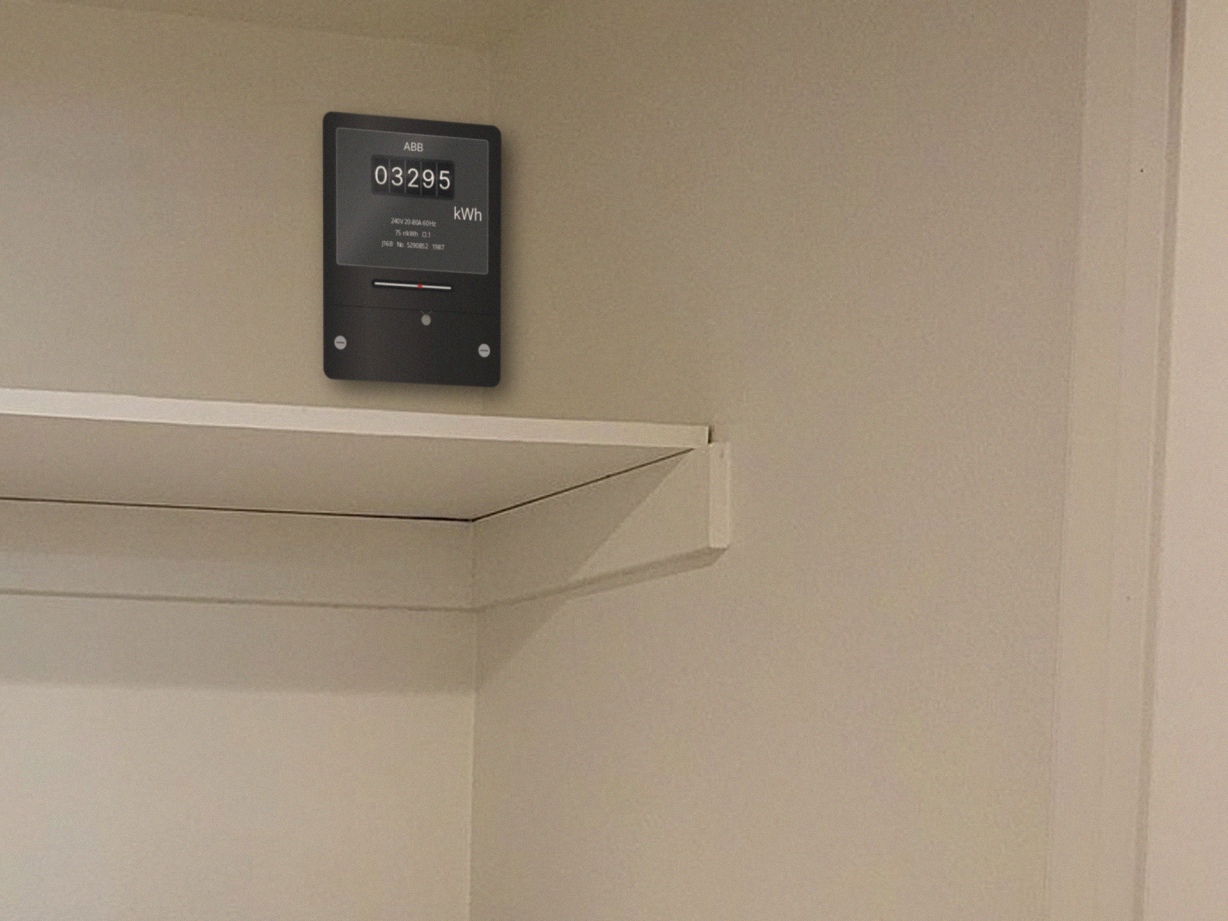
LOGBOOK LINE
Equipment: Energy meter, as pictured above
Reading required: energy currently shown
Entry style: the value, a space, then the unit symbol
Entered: 3295 kWh
